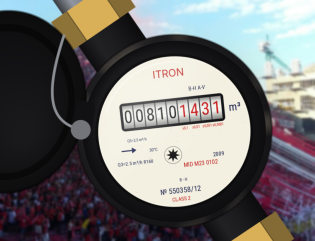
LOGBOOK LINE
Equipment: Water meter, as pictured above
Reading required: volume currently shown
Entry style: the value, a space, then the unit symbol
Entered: 810.1431 m³
